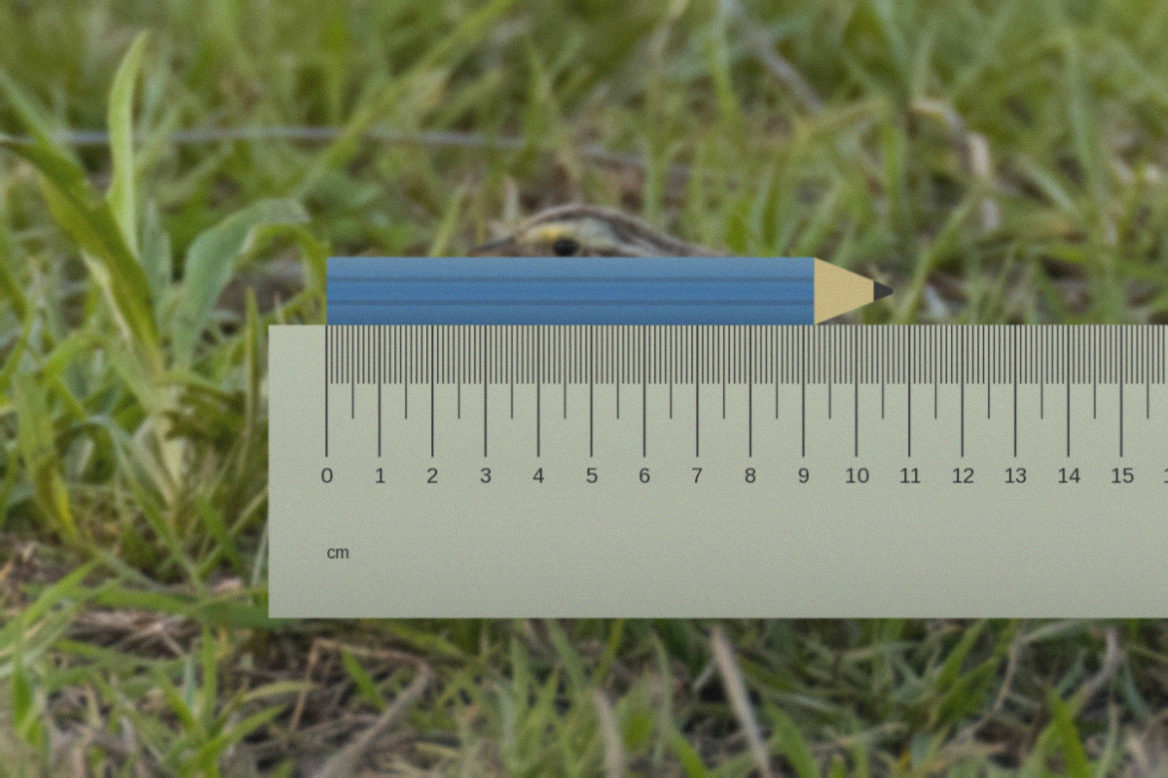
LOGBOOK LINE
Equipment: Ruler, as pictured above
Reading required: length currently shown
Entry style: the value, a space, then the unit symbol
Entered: 10.7 cm
